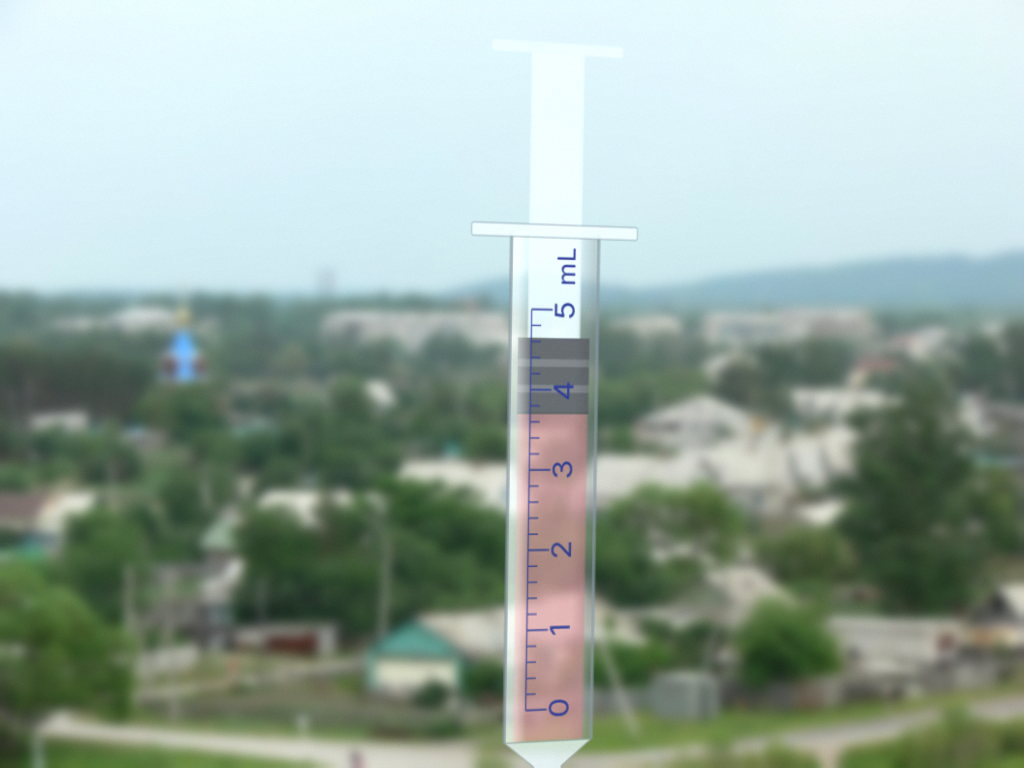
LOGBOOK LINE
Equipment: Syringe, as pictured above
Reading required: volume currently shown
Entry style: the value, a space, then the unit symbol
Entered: 3.7 mL
